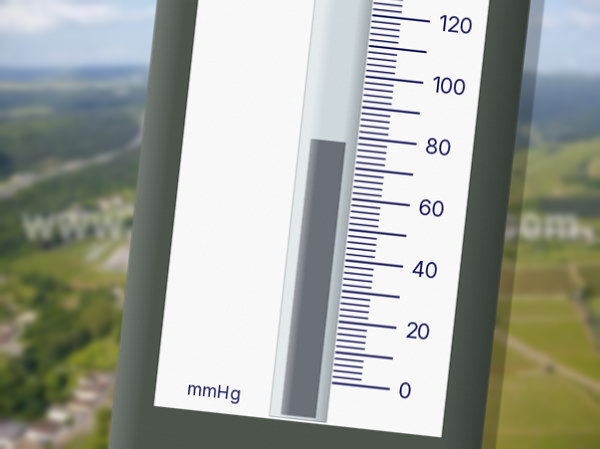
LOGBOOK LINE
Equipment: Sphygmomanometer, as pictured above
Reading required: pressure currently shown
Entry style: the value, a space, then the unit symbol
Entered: 78 mmHg
